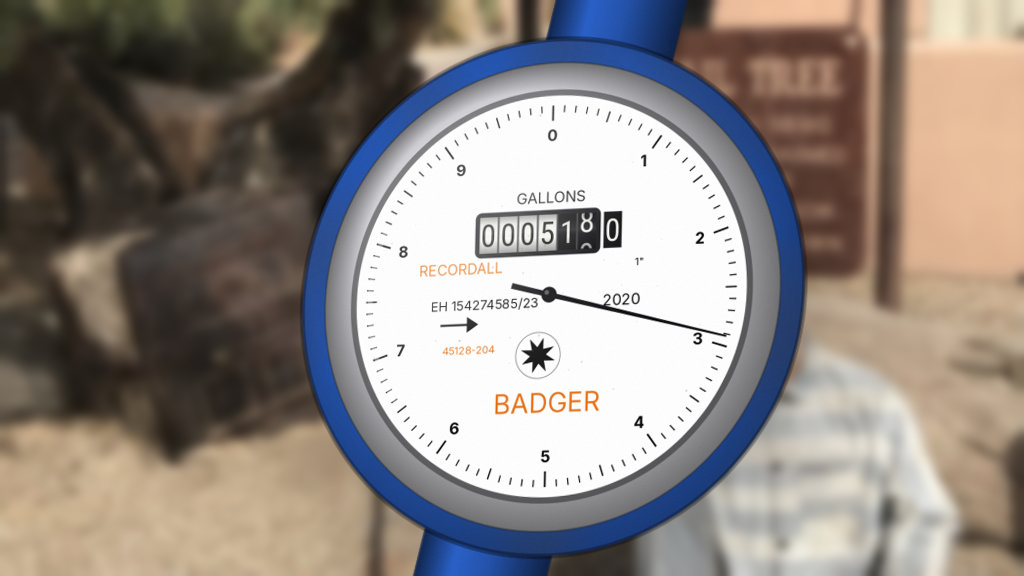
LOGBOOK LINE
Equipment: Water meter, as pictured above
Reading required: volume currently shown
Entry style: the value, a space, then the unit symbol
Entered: 5182.9 gal
